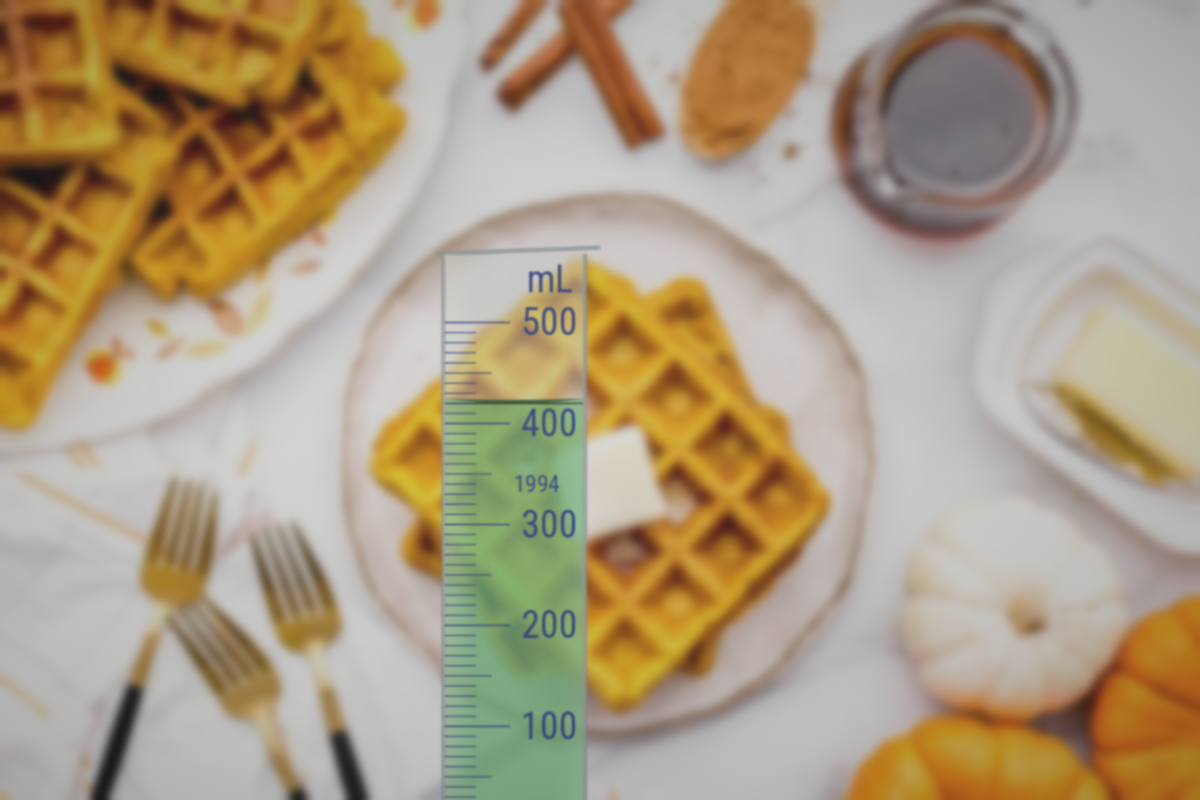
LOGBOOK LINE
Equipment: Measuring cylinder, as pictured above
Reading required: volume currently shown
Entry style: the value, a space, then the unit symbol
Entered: 420 mL
